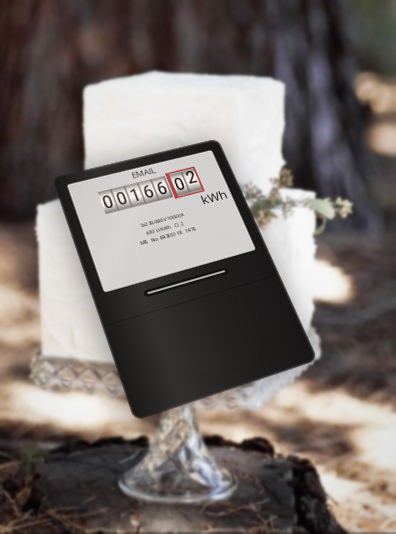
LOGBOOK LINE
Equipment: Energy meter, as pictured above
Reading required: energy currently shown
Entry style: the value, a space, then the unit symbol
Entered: 166.02 kWh
